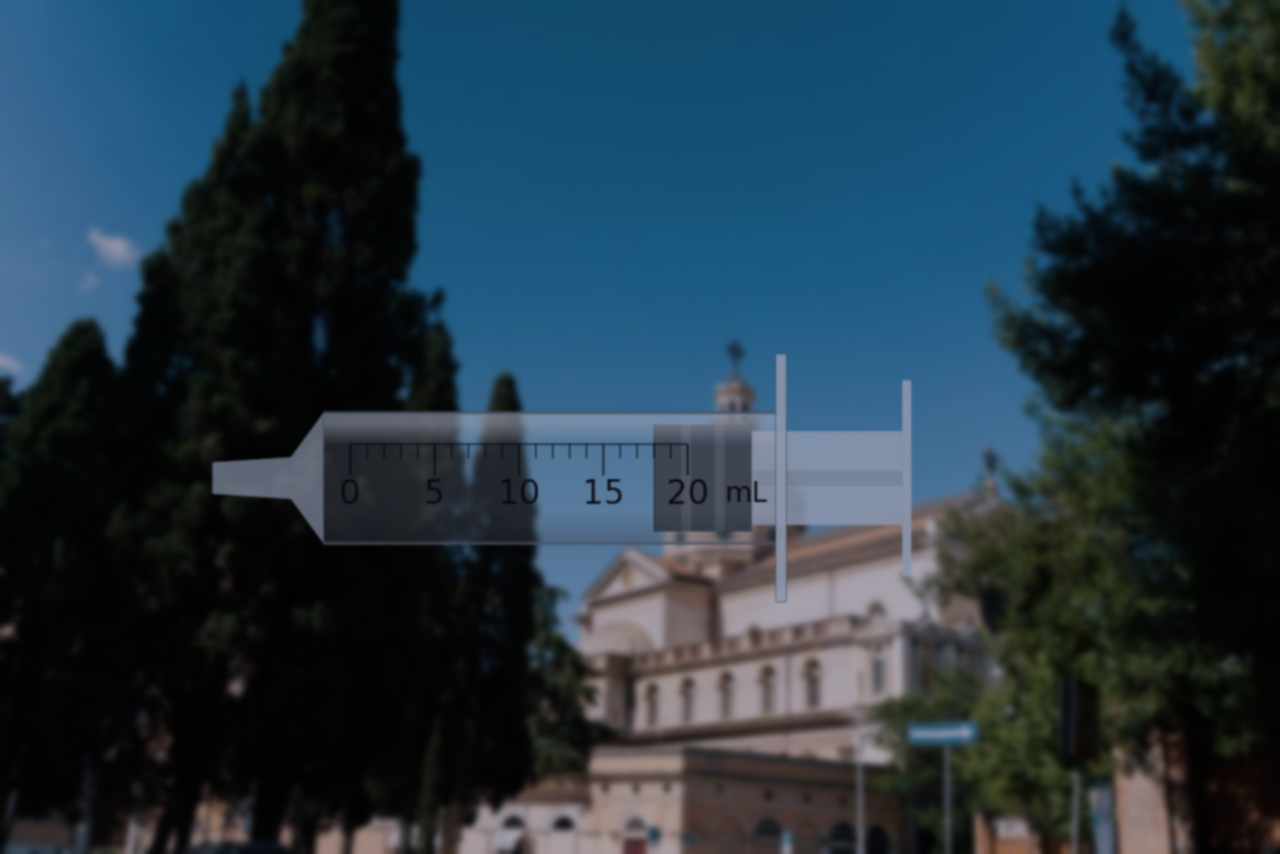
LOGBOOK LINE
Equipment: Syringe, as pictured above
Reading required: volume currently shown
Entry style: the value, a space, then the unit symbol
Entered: 18 mL
